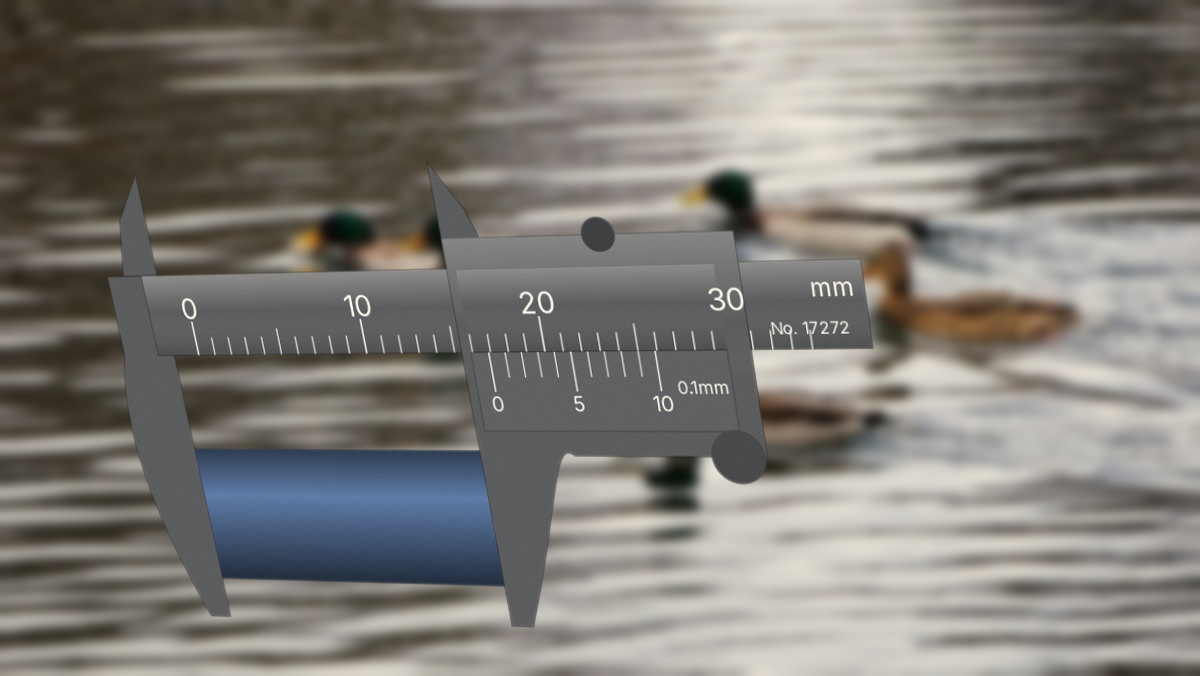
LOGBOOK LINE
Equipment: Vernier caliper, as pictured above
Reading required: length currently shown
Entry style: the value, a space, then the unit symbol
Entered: 16.9 mm
